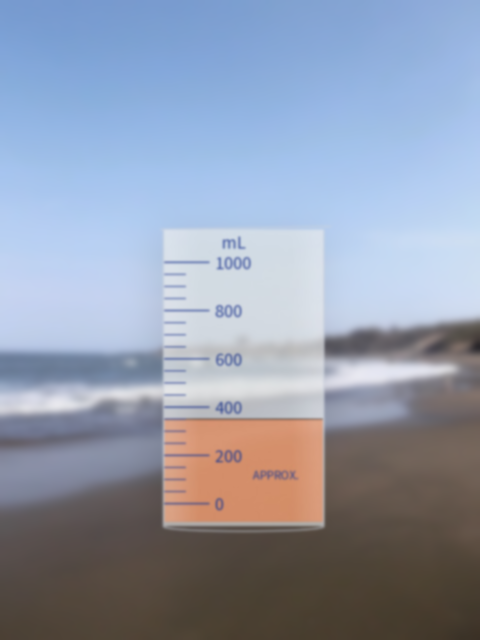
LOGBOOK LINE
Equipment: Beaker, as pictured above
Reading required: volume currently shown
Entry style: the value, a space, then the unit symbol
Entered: 350 mL
